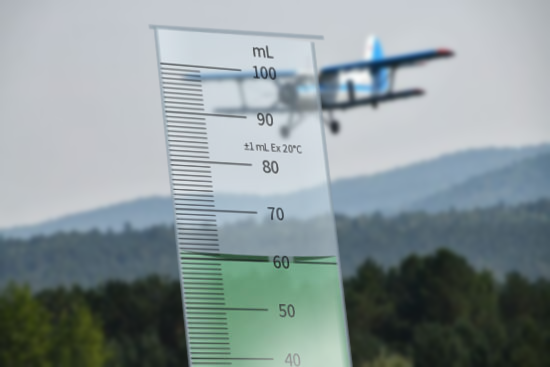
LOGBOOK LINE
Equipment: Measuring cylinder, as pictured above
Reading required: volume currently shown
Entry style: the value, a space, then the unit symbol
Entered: 60 mL
